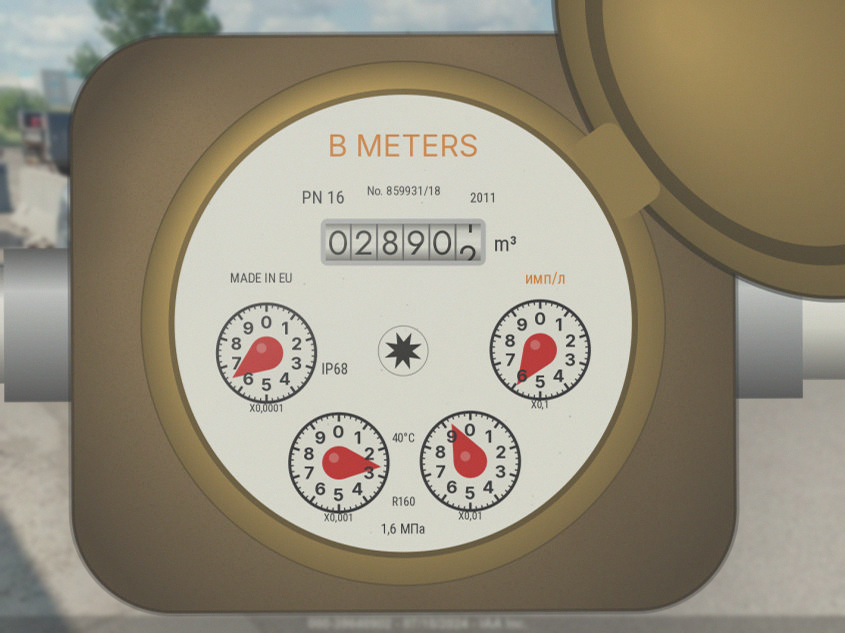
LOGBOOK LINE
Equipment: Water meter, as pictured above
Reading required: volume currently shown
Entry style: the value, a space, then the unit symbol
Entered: 28901.5926 m³
